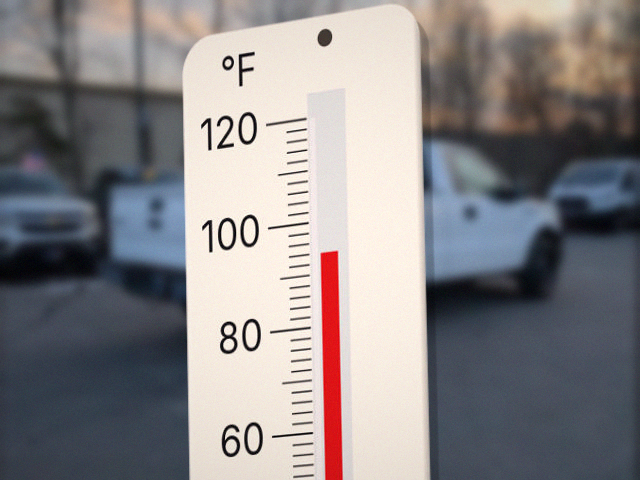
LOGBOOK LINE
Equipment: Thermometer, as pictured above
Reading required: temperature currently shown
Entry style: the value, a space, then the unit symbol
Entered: 94 °F
